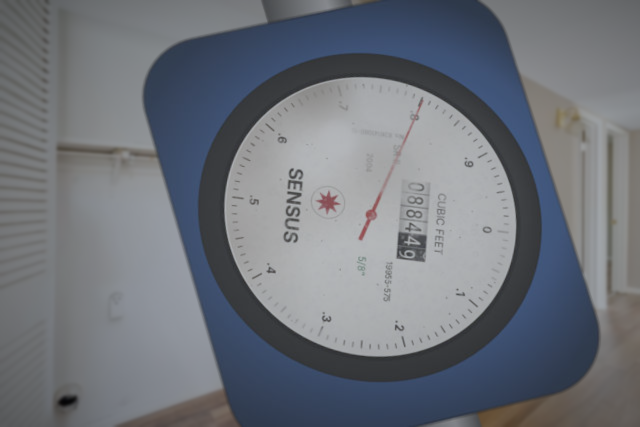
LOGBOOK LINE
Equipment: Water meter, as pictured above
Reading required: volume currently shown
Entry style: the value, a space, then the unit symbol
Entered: 88448.80 ft³
